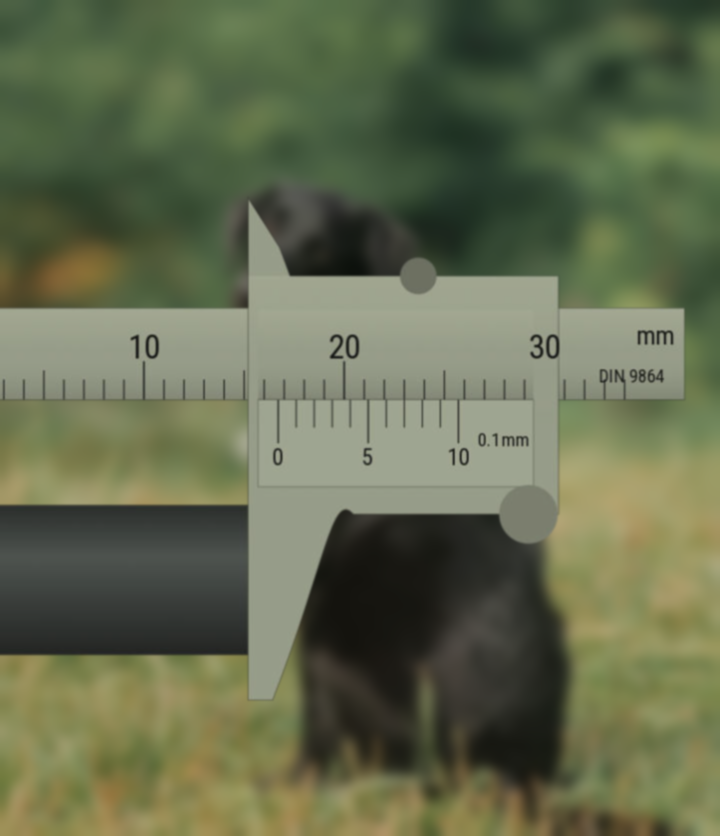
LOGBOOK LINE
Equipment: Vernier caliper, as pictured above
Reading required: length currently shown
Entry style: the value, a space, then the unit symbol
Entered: 16.7 mm
